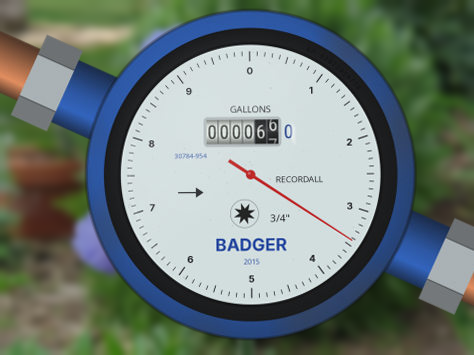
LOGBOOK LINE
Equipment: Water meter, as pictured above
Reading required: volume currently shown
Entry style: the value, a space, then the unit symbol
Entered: 663.4 gal
